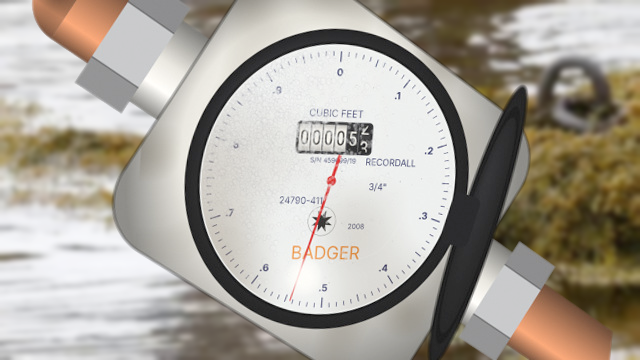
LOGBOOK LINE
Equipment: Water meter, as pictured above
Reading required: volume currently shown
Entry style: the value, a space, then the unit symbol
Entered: 52.54 ft³
